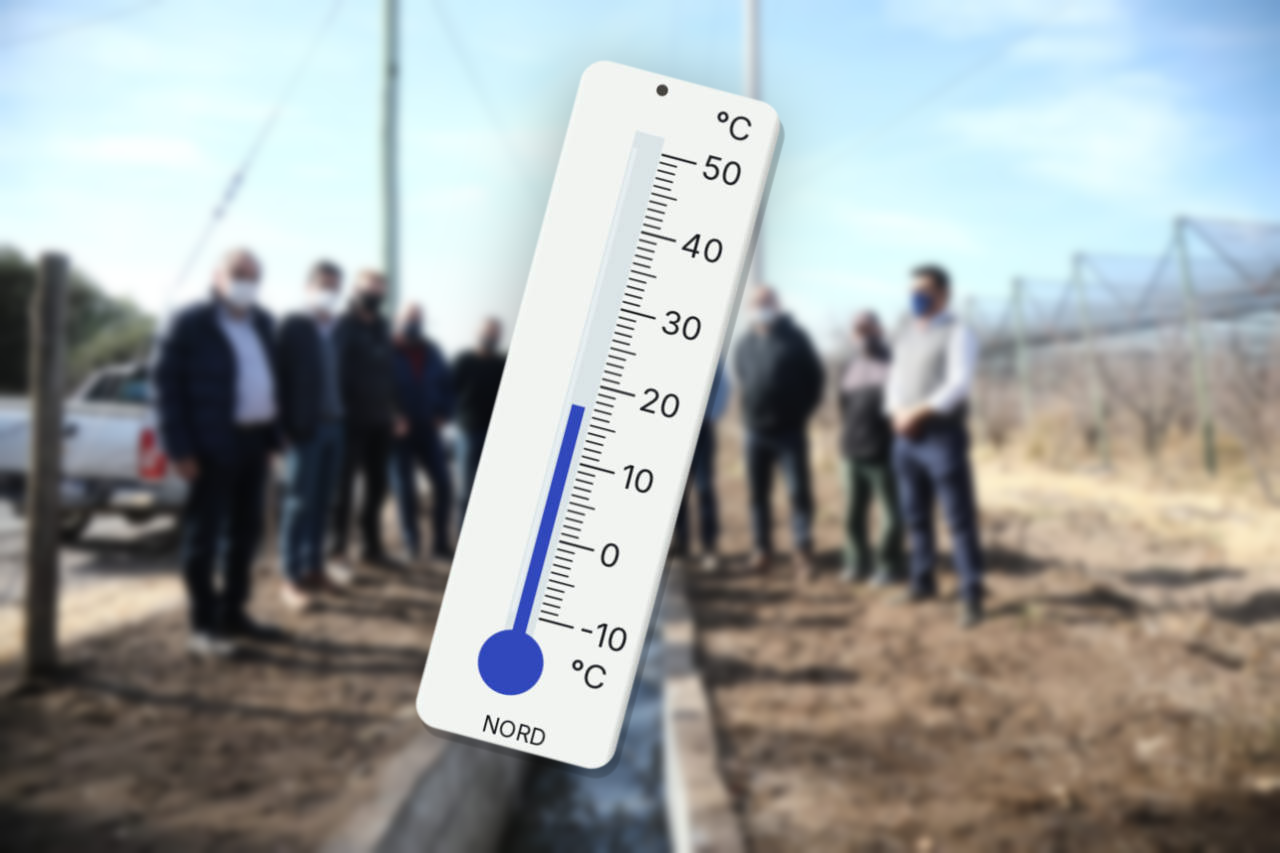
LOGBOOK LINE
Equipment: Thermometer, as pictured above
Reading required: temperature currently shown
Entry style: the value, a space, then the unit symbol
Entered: 17 °C
